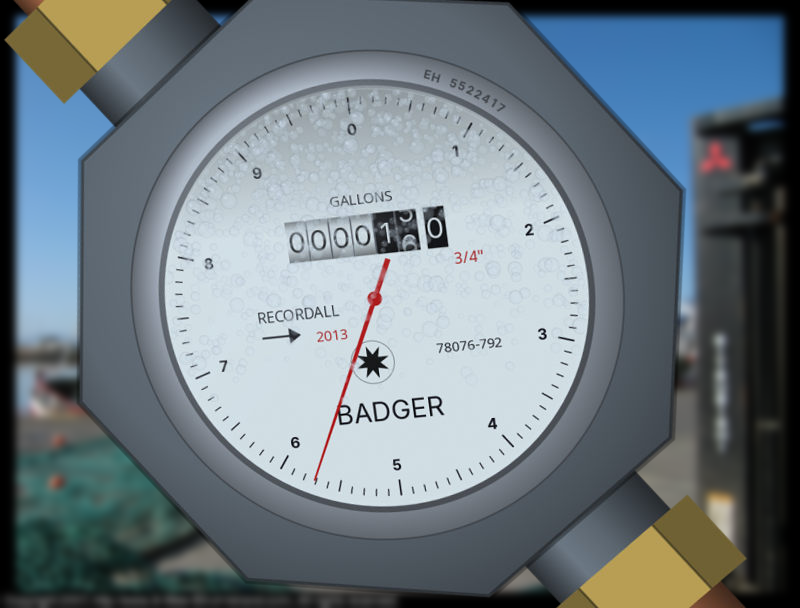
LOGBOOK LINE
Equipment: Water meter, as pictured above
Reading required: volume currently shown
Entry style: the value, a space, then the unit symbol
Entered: 155.7 gal
